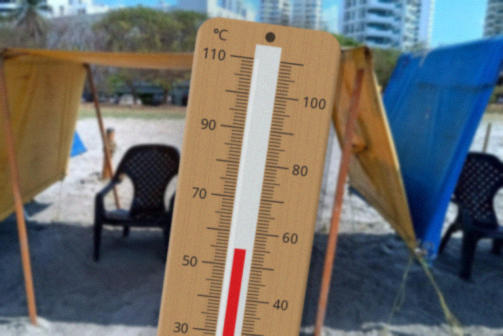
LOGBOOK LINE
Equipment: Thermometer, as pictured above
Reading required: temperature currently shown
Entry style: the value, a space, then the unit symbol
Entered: 55 °C
